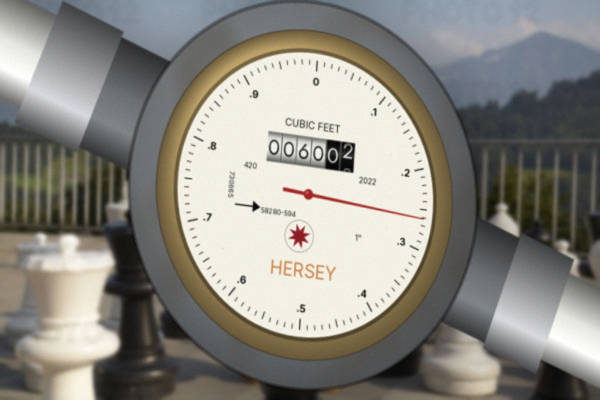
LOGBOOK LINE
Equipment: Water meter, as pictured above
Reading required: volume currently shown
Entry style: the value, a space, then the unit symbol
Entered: 6002.26 ft³
